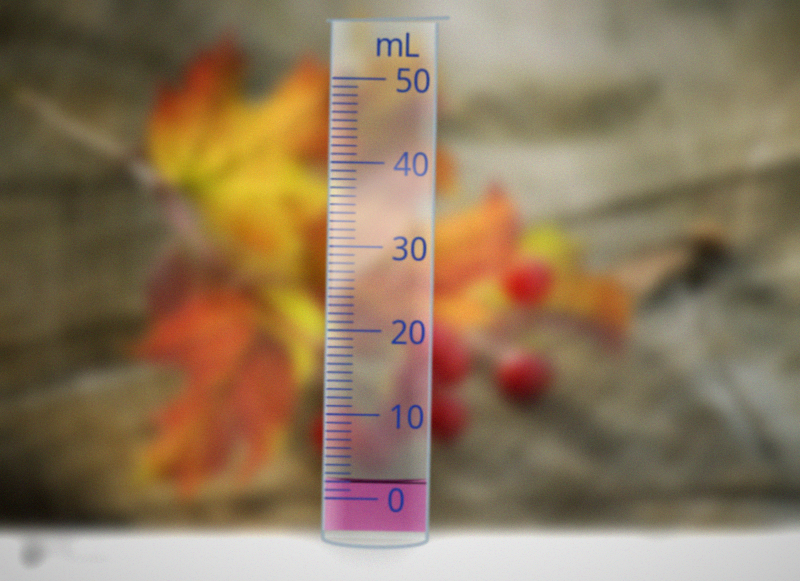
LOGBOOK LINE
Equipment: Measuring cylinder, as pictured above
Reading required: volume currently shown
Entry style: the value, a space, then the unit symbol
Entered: 2 mL
